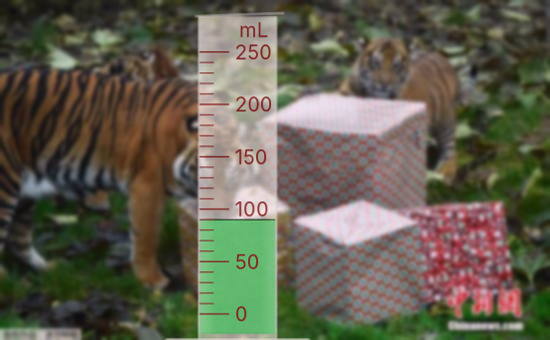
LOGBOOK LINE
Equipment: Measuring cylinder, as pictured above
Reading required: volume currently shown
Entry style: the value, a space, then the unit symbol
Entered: 90 mL
